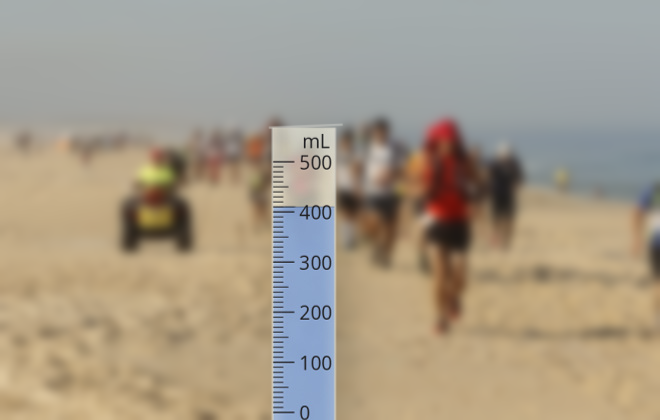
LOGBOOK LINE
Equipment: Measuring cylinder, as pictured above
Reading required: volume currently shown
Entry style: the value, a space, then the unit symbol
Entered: 410 mL
